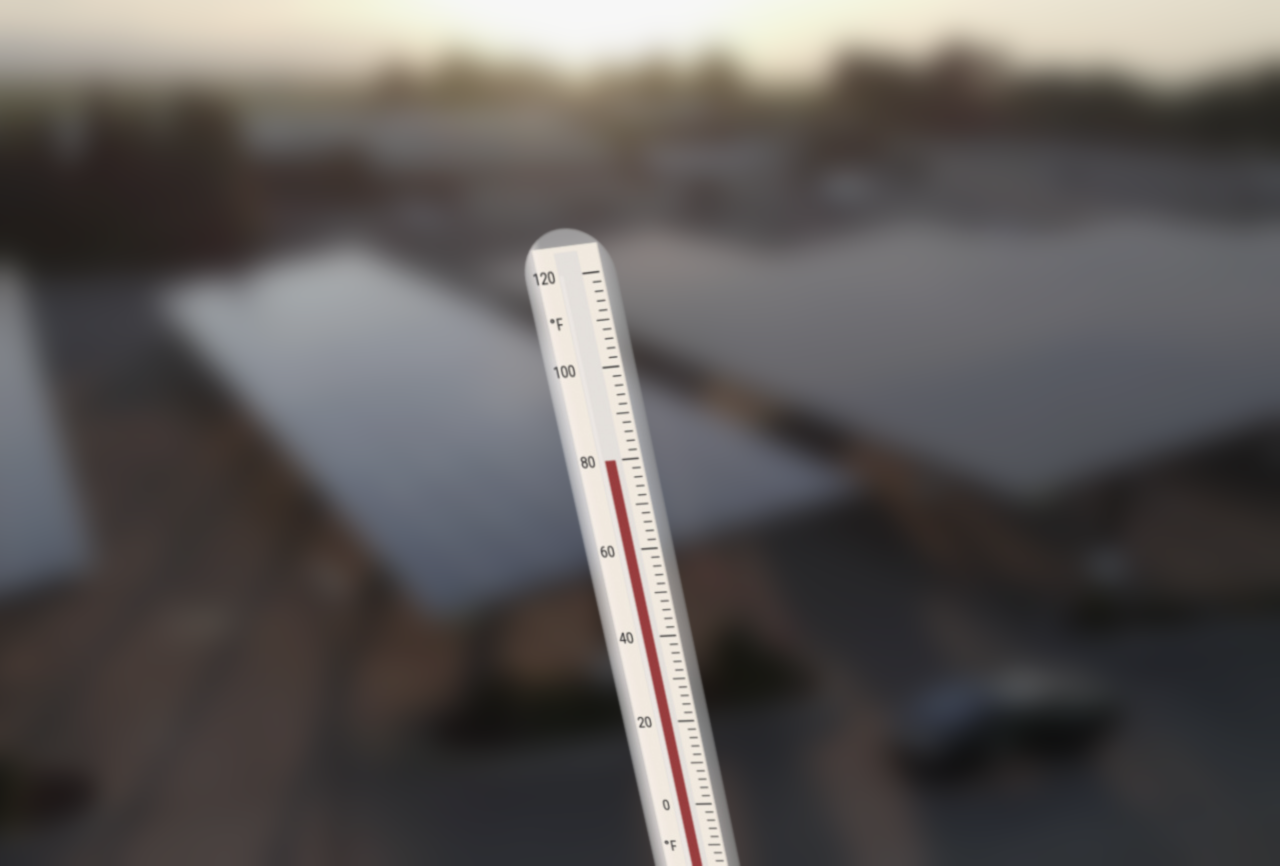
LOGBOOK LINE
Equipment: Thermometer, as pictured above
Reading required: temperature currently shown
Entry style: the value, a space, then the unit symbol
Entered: 80 °F
